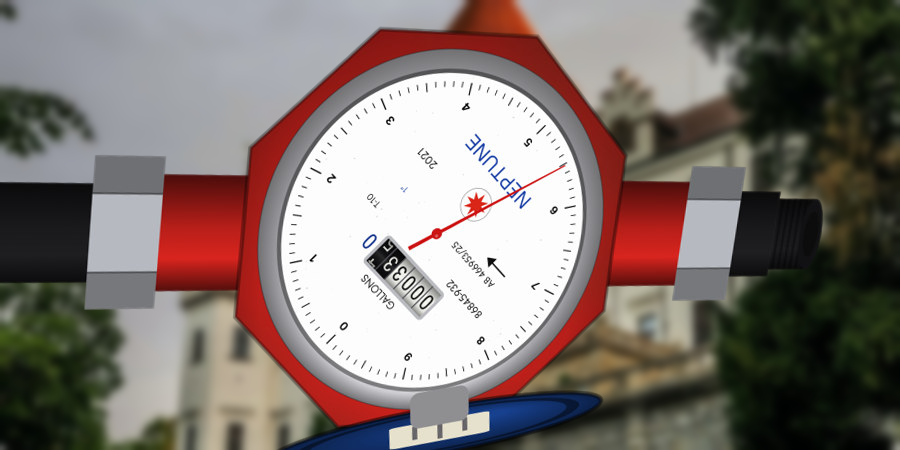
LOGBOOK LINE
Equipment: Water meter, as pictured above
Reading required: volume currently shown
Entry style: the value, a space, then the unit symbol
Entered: 3345.5 gal
